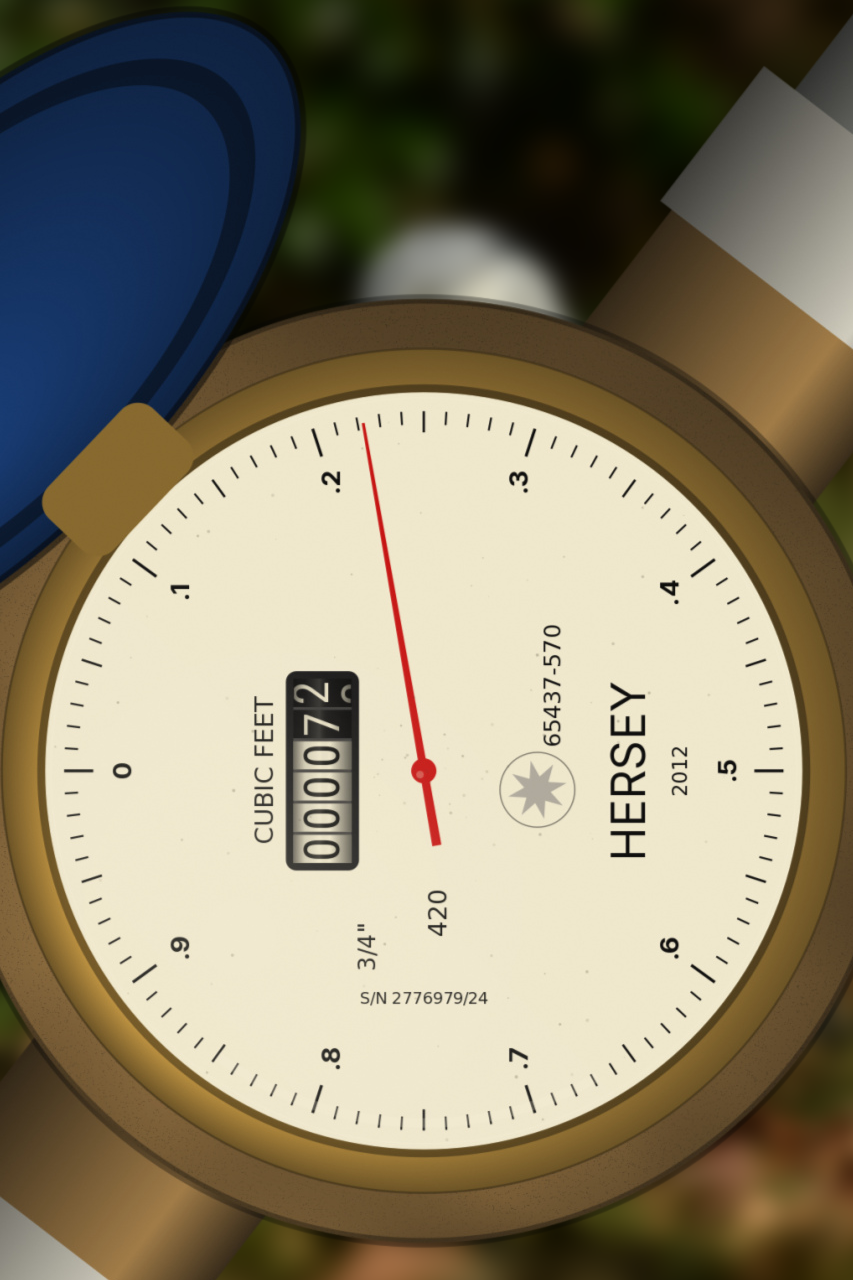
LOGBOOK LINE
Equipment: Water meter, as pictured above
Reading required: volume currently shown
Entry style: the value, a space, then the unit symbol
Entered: 72.22 ft³
